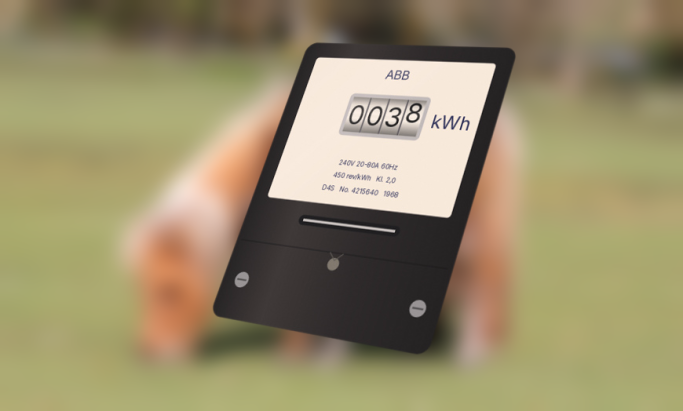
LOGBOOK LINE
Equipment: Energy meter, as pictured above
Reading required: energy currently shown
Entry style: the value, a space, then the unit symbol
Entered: 38 kWh
